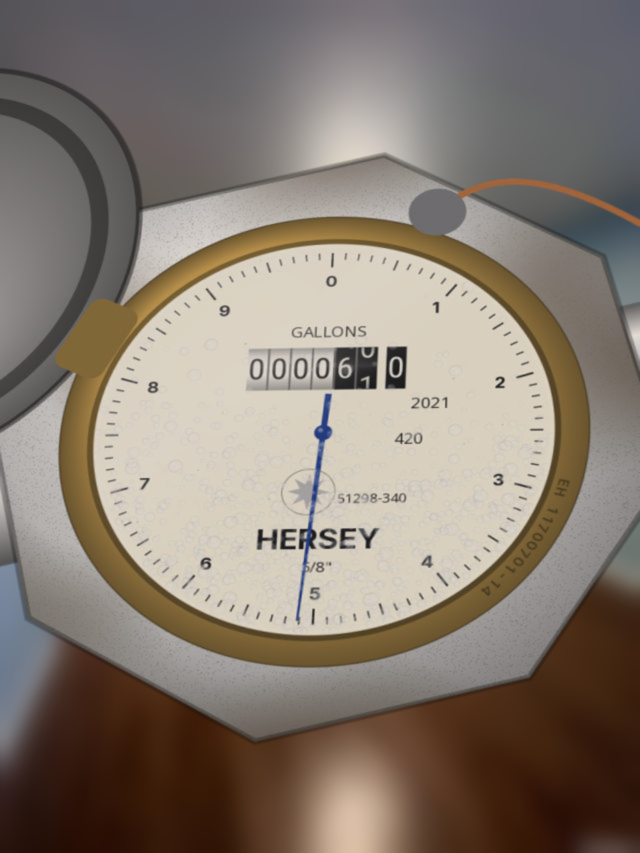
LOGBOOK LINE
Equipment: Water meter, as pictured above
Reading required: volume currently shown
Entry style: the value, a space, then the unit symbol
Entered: 605.1 gal
